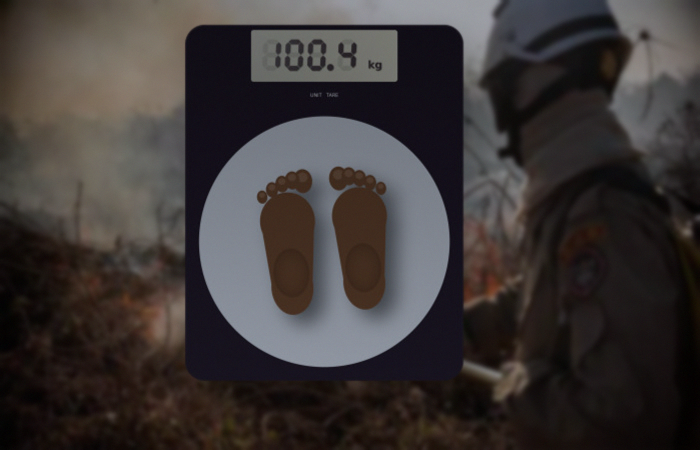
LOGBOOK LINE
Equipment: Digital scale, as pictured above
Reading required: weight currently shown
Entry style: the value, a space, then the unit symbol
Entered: 100.4 kg
